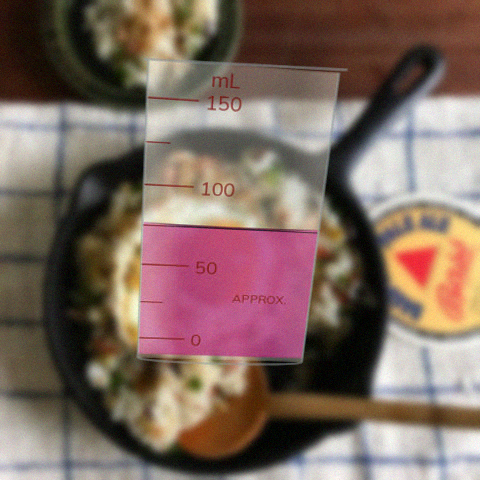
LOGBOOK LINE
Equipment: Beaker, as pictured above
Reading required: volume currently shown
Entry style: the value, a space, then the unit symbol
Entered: 75 mL
